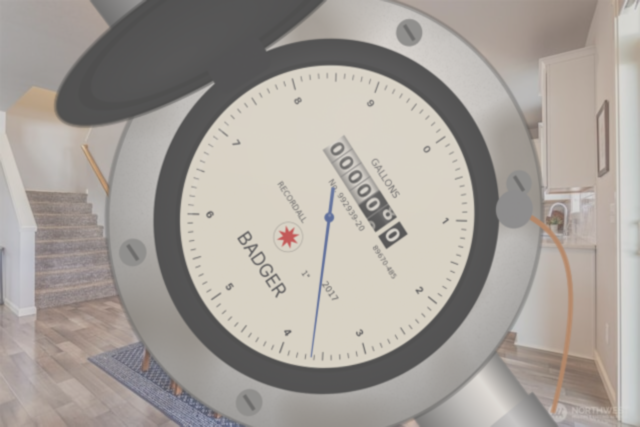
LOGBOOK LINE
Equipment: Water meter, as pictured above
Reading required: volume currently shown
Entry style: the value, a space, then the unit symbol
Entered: 83.6 gal
